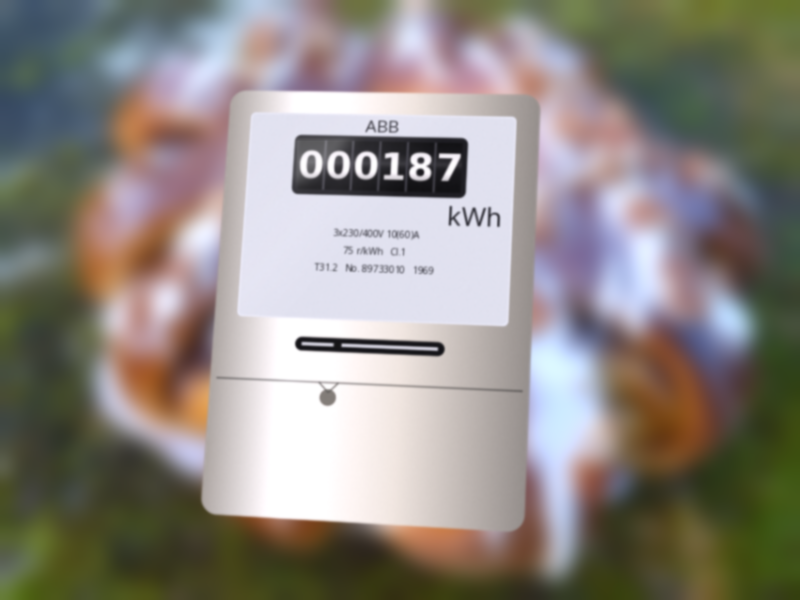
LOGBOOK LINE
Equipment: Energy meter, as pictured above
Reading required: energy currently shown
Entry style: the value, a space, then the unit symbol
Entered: 187 kWh
